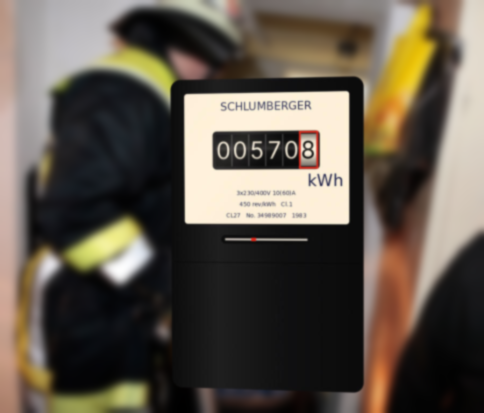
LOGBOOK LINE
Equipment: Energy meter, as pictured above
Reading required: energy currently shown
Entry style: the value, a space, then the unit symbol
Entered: 570.8 kWh
